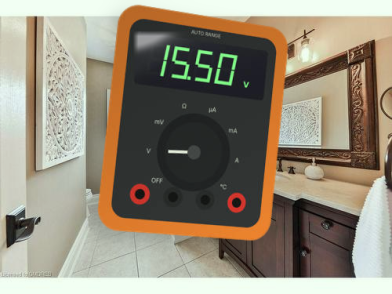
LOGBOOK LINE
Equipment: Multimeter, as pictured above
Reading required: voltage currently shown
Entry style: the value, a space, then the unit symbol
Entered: 15.50 V
